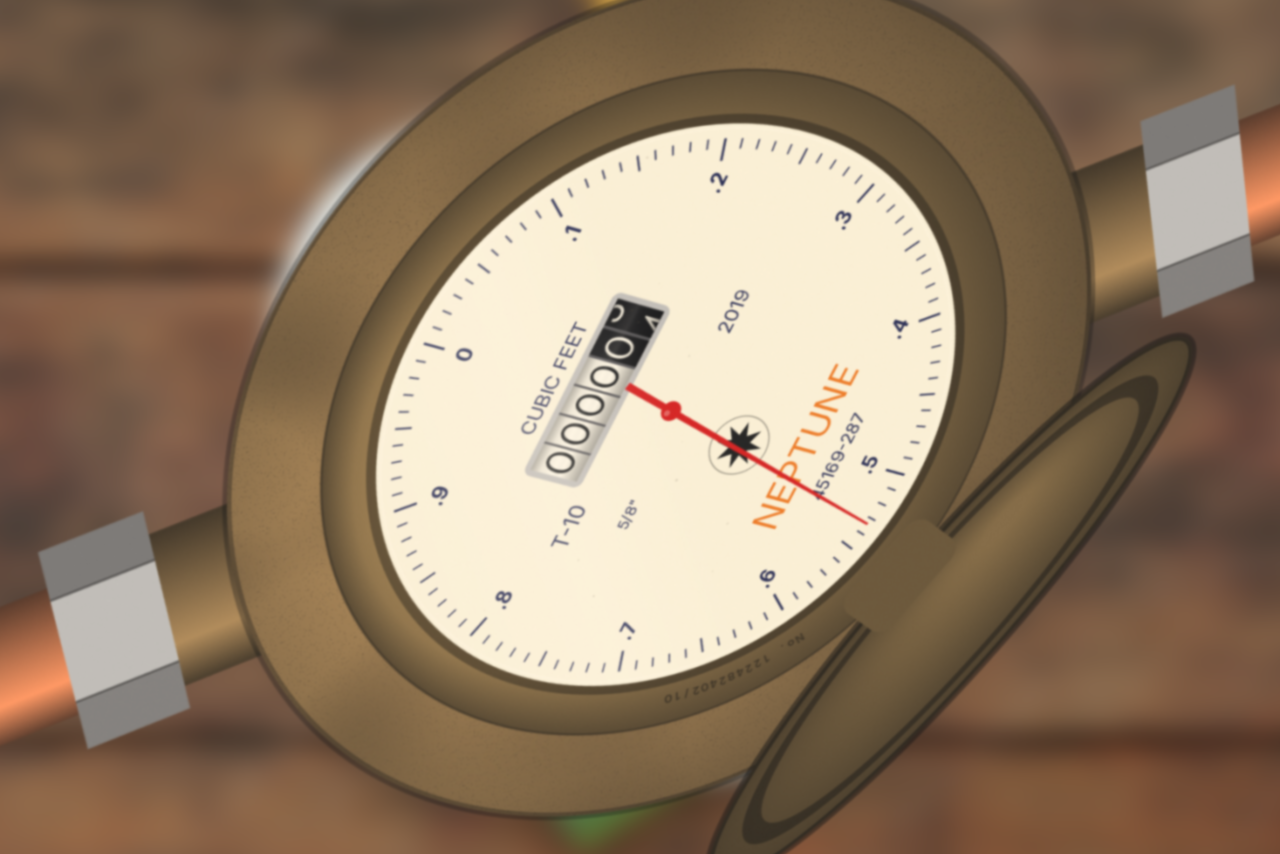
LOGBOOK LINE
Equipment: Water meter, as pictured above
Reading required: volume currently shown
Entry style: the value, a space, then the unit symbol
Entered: 3.53 ft³
